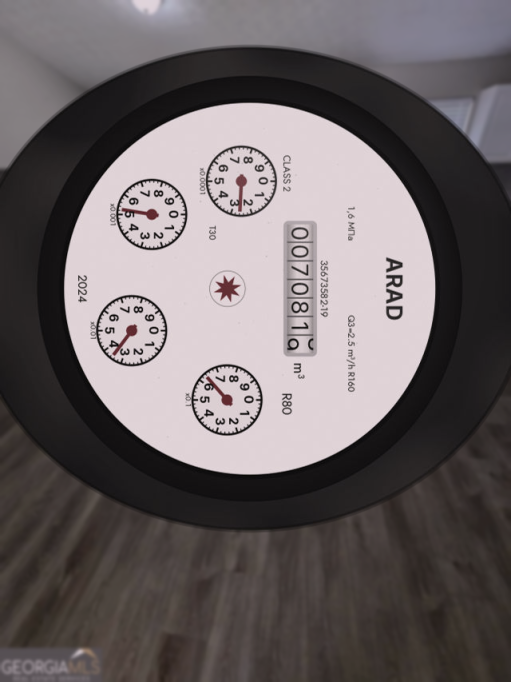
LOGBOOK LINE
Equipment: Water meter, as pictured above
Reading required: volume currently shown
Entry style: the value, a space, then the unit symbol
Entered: 70818.6352 m³
